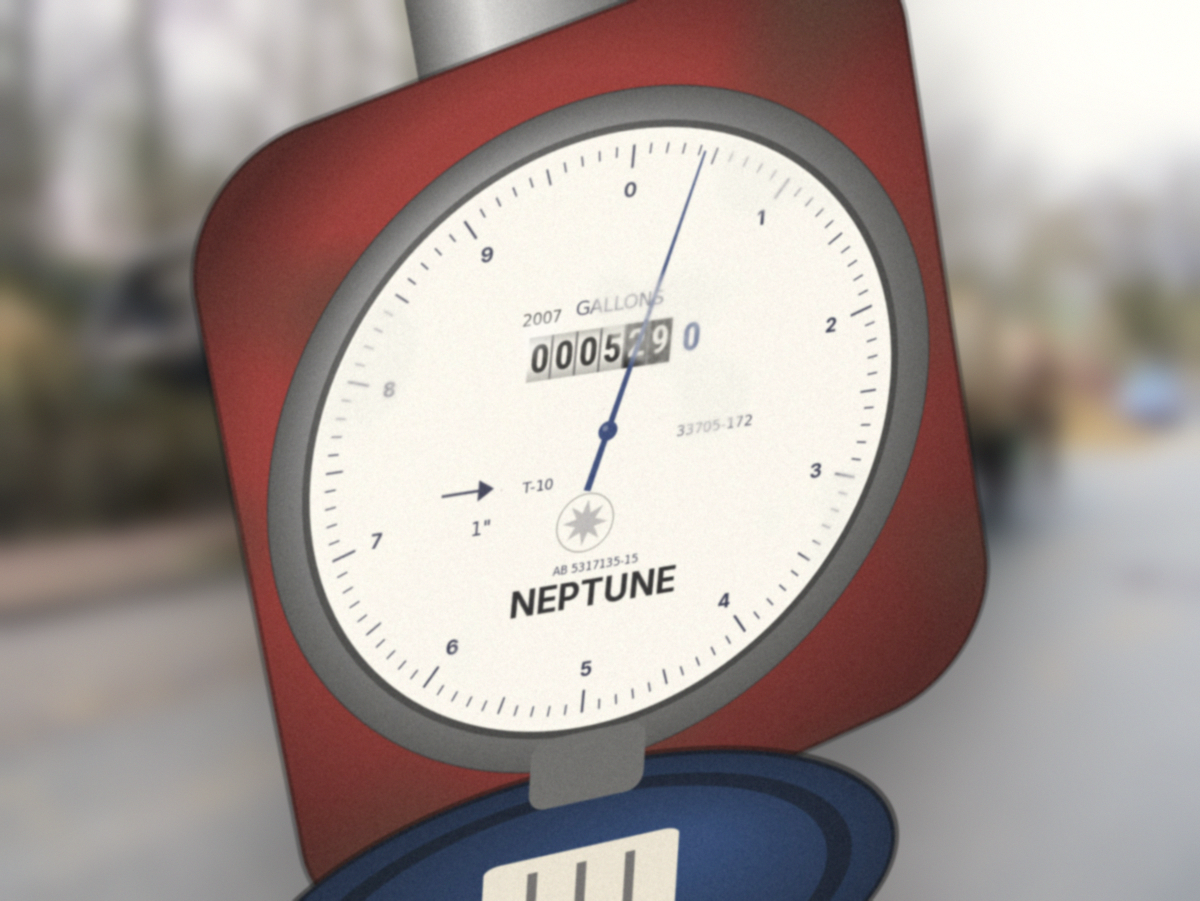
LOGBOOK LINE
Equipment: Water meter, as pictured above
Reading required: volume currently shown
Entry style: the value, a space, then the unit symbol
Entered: 5290.4 gal
